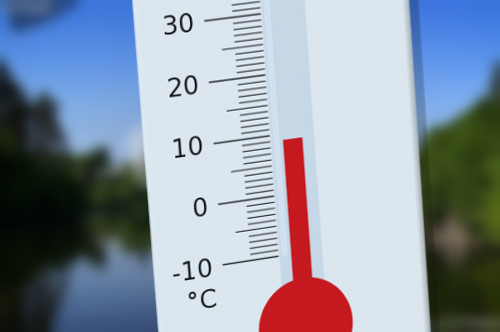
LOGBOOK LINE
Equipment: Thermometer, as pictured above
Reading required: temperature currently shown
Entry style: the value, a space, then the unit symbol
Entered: 9 °C
